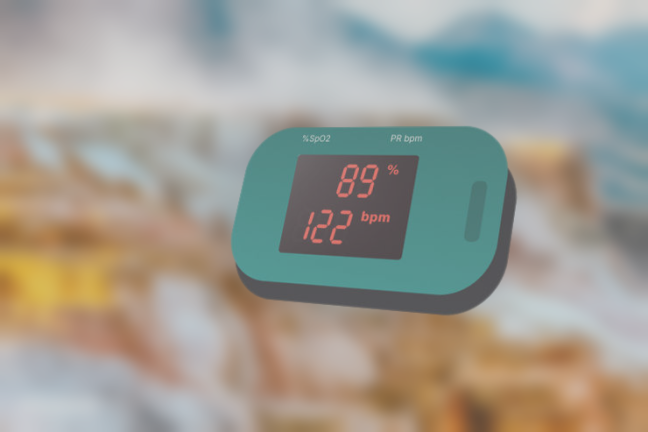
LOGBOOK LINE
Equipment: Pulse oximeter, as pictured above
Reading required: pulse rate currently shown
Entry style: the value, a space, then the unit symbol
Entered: 122 bpm
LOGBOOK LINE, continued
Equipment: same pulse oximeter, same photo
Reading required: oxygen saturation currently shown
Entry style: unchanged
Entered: 89 %
